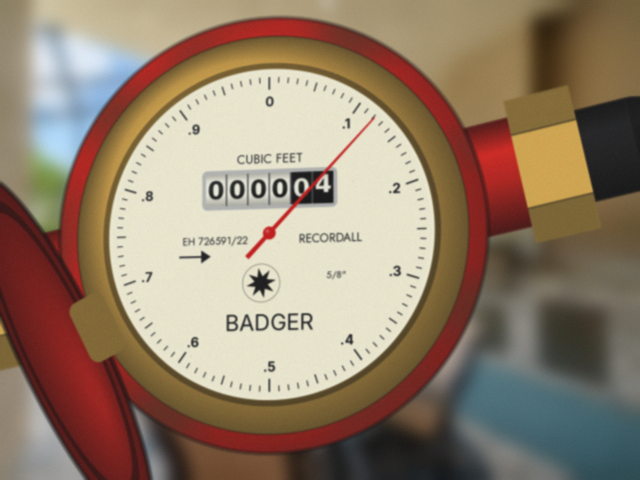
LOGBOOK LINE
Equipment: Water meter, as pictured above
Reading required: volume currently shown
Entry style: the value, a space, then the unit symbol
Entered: 4.12 ft³
